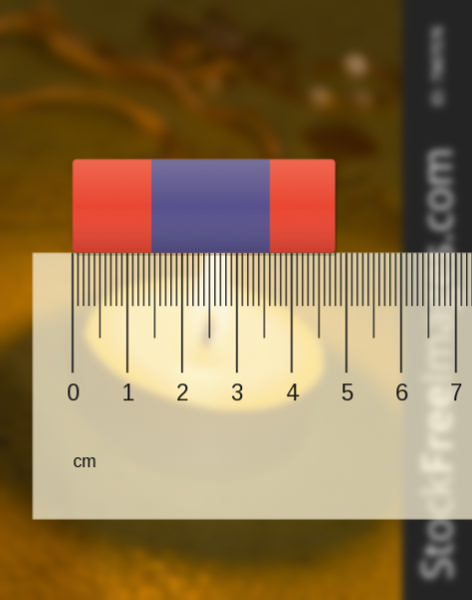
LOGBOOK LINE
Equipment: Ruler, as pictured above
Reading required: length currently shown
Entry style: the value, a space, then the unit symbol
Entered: 4.8 cm
